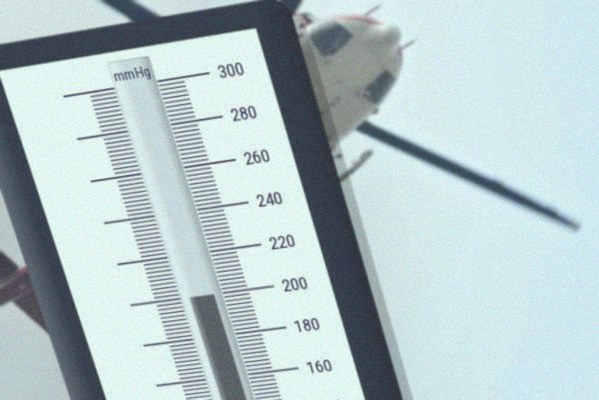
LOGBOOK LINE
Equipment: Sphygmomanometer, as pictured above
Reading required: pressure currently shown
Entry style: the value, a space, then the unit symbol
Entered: 200 mmHg
